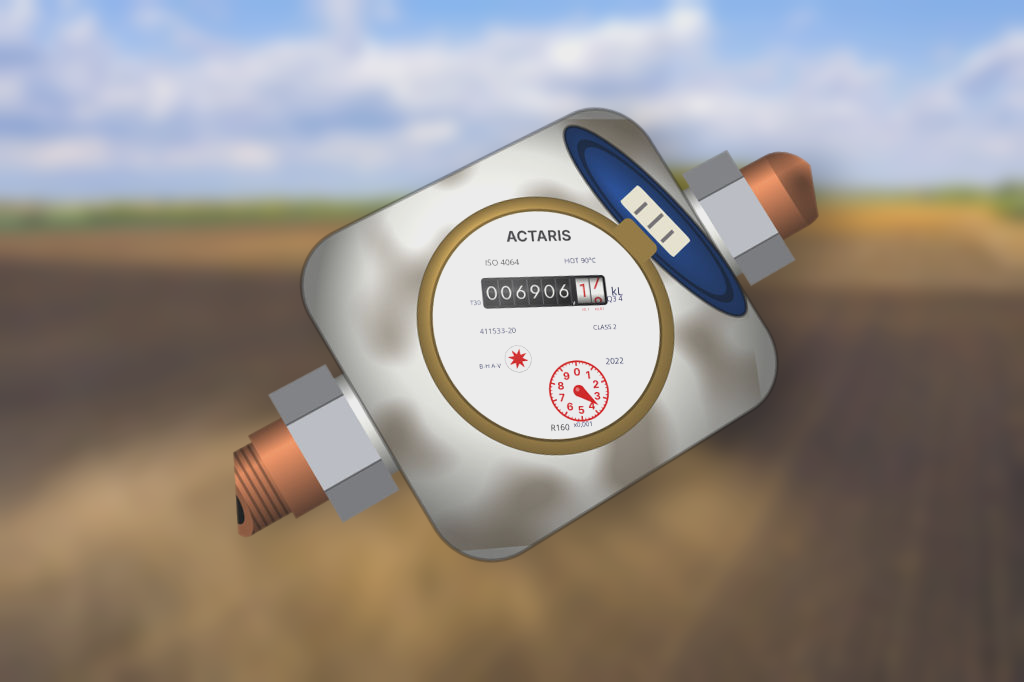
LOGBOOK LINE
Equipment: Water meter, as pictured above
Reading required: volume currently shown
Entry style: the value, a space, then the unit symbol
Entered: 6906.173 kL
